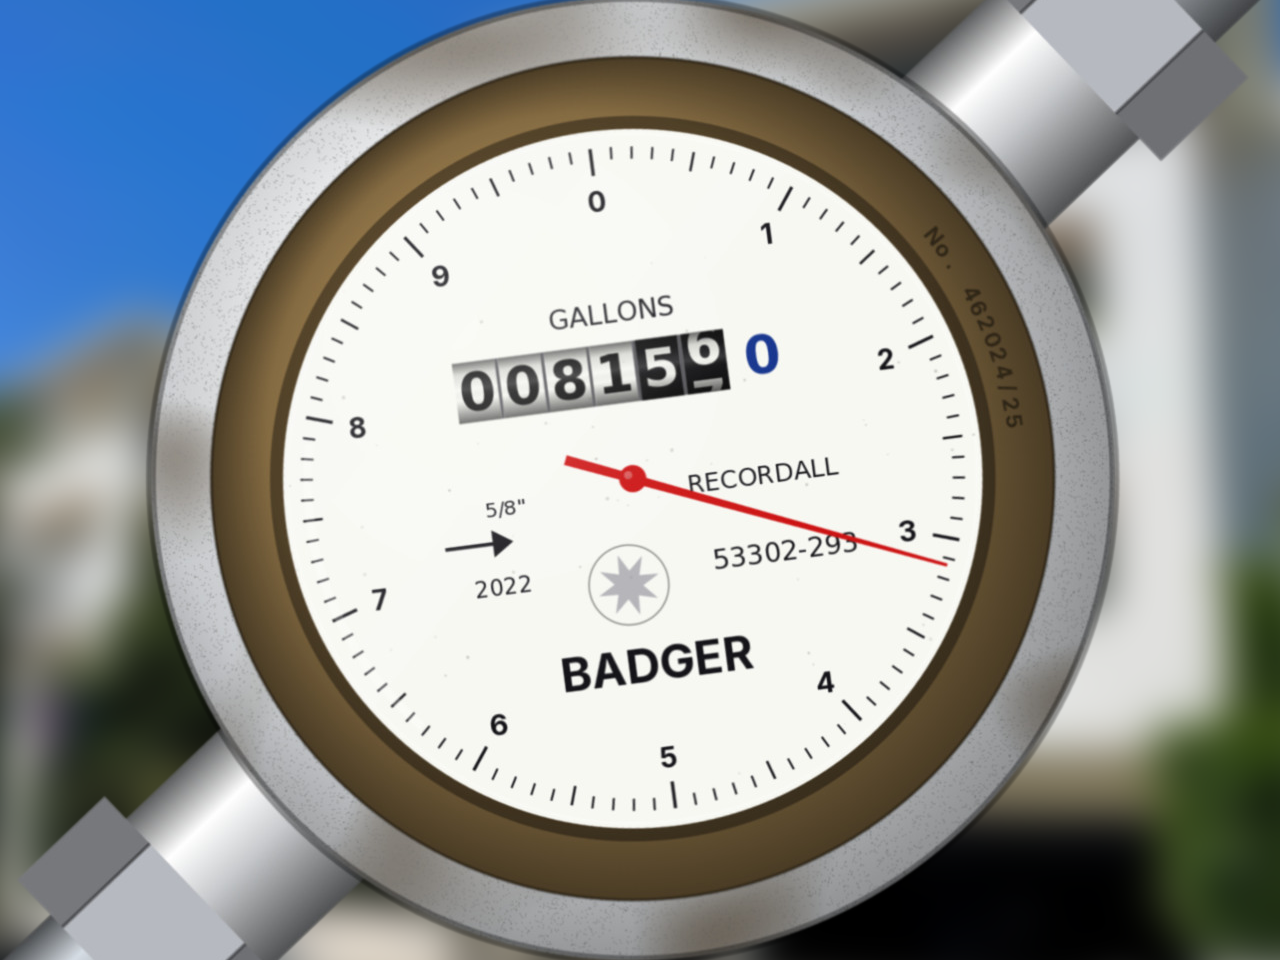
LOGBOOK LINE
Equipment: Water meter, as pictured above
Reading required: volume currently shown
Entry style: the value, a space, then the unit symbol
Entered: 81563.1 gal
